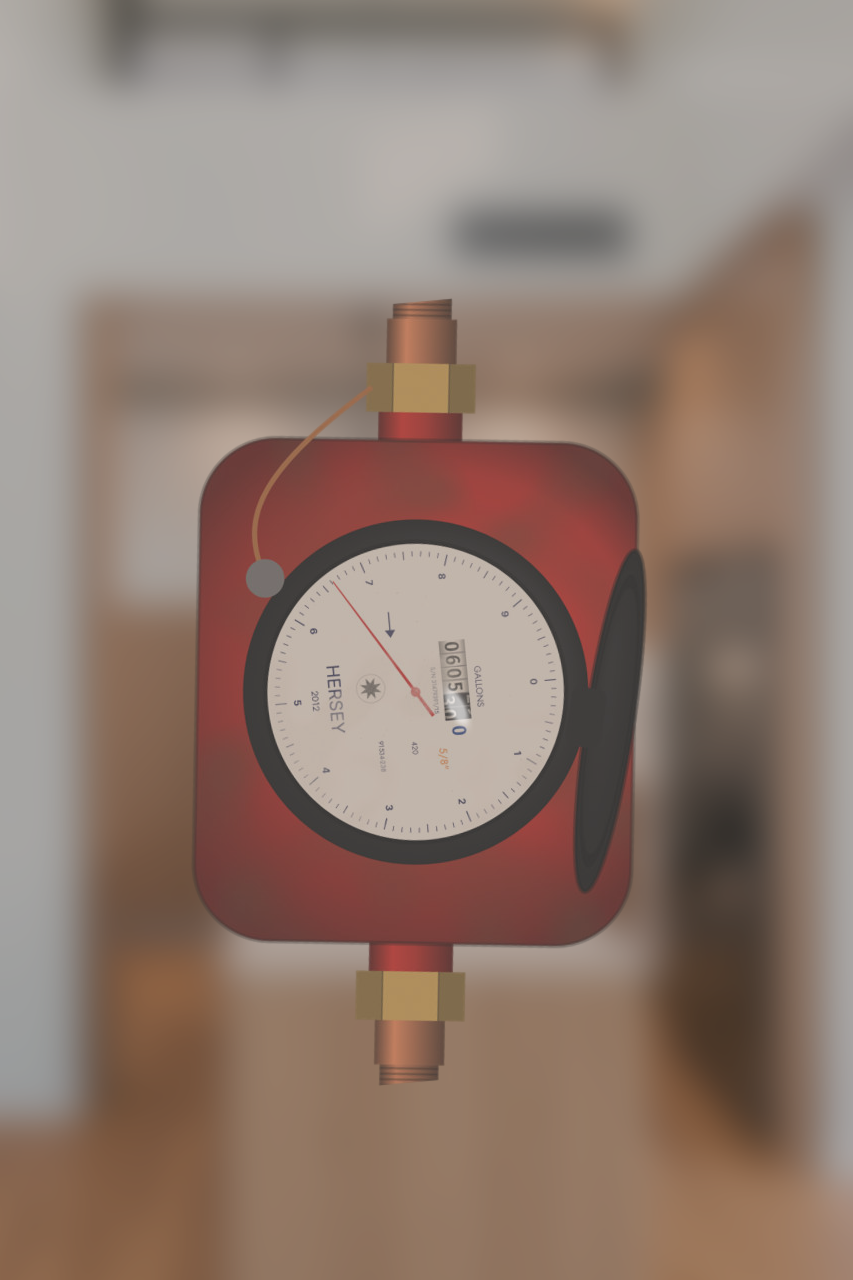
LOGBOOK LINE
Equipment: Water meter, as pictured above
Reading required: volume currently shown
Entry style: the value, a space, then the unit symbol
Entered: 605296.6 gal
